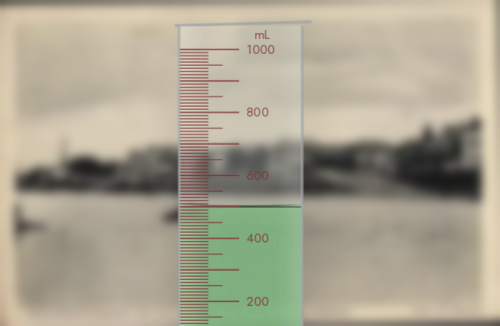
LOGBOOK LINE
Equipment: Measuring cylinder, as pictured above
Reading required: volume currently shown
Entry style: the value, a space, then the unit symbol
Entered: 500 mL
